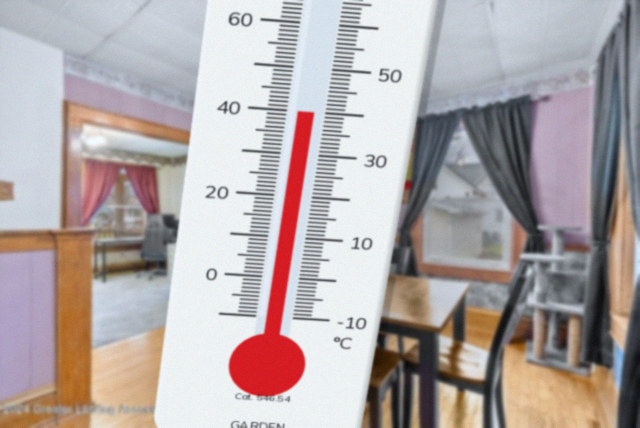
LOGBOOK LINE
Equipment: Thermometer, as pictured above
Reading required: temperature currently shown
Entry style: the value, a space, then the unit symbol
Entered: 40 °C
